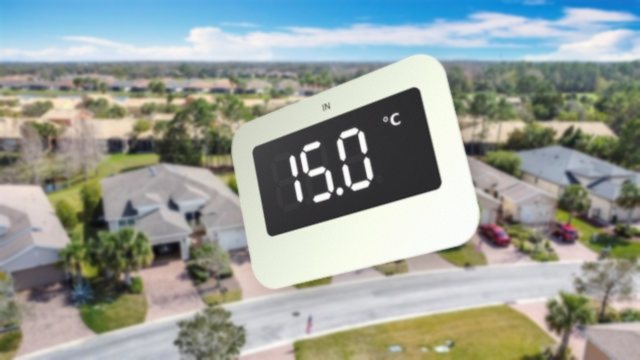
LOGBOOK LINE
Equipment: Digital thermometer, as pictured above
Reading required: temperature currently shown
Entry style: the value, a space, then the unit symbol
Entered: 15.0 °C
